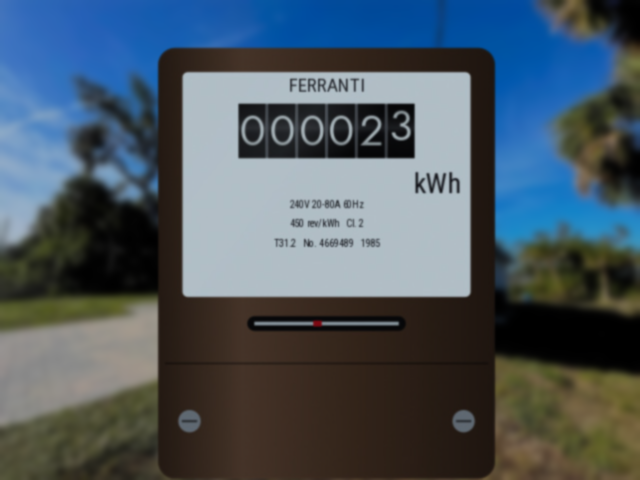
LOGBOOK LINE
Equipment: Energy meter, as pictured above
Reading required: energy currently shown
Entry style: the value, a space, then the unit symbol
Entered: 23 kWh
